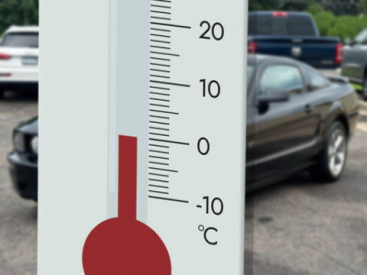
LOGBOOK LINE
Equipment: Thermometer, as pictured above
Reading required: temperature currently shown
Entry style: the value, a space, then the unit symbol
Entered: 0 °C
